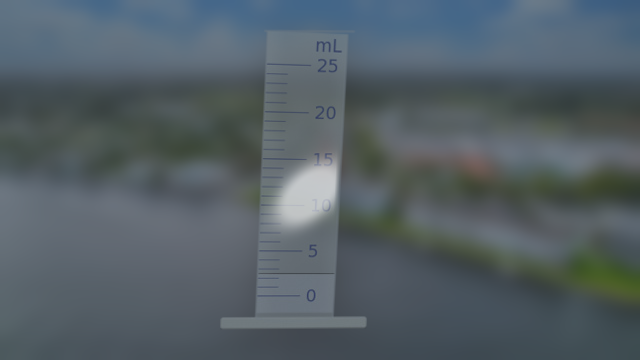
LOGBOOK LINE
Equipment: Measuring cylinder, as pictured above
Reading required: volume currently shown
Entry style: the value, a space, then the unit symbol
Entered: 2.5 mL
